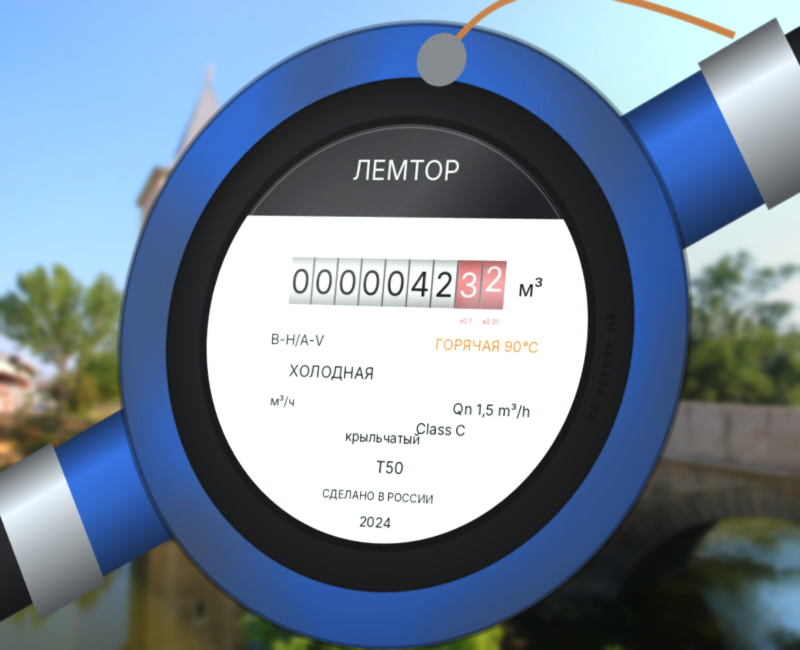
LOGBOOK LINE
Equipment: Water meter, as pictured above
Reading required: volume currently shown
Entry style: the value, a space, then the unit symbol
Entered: 42.32 m³
